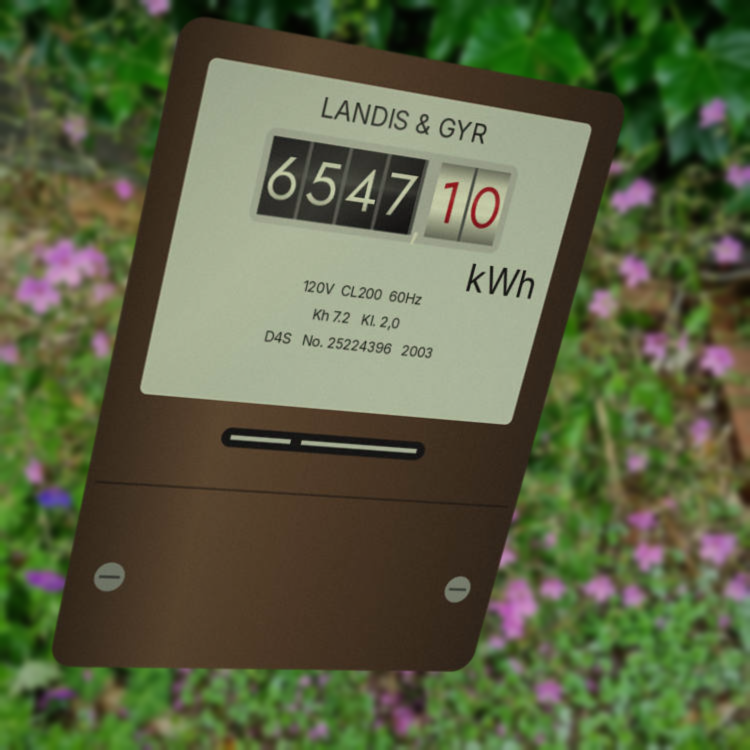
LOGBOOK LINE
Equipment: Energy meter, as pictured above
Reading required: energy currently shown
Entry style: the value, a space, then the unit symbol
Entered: 6547.10 kWh
